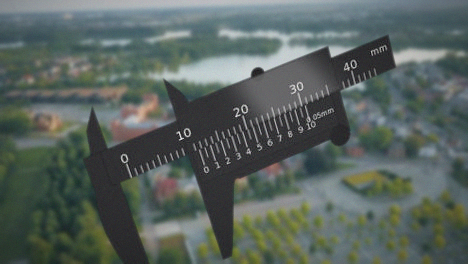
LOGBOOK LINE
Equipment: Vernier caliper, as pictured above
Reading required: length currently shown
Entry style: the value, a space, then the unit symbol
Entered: 11.6 mm
